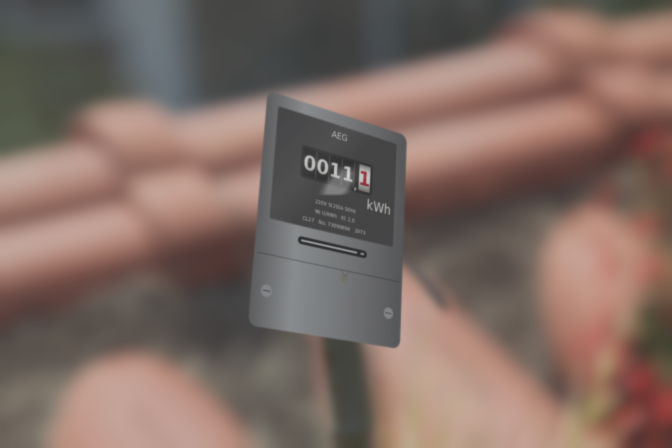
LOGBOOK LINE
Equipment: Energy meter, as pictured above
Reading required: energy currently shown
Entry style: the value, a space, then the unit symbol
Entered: 11.1 kWh
